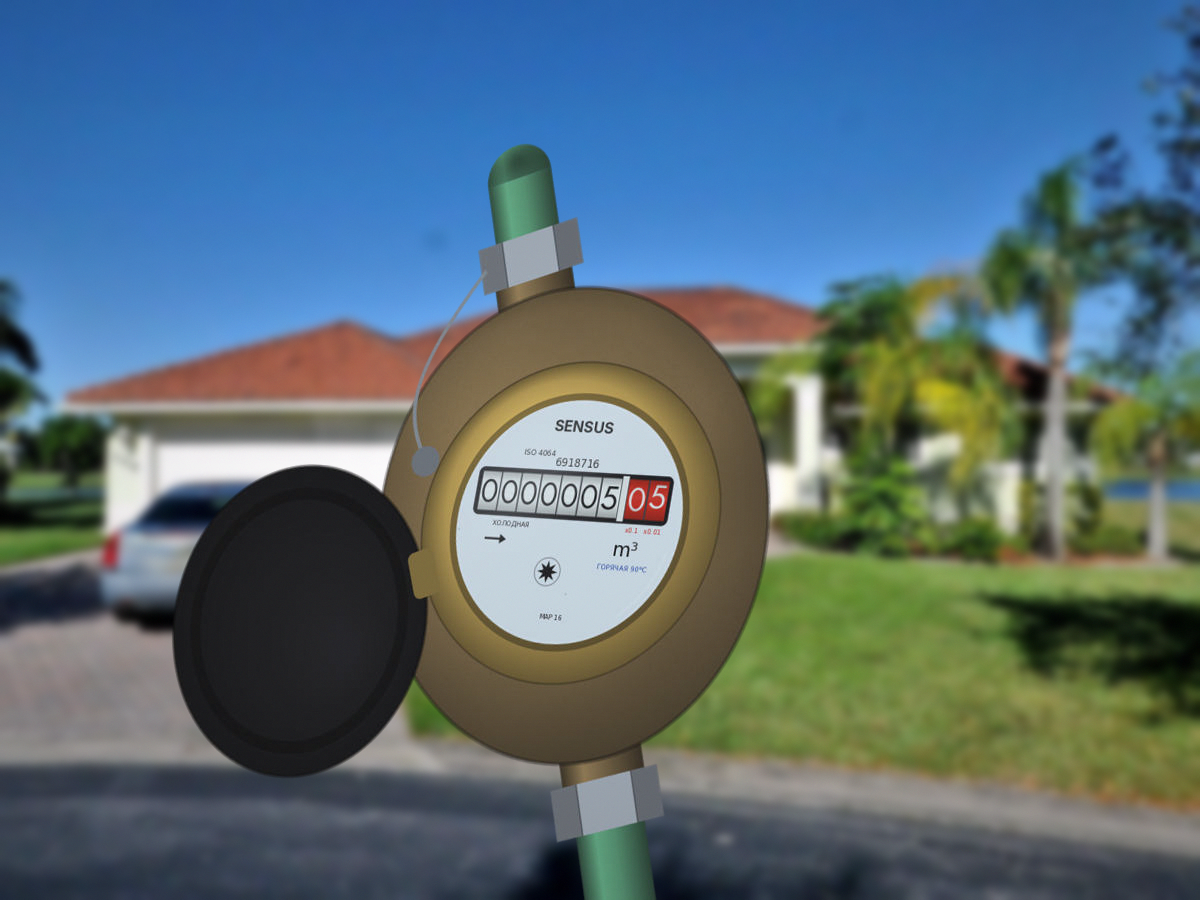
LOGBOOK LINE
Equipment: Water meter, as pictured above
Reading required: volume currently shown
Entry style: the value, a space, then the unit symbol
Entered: 5.05 m³
